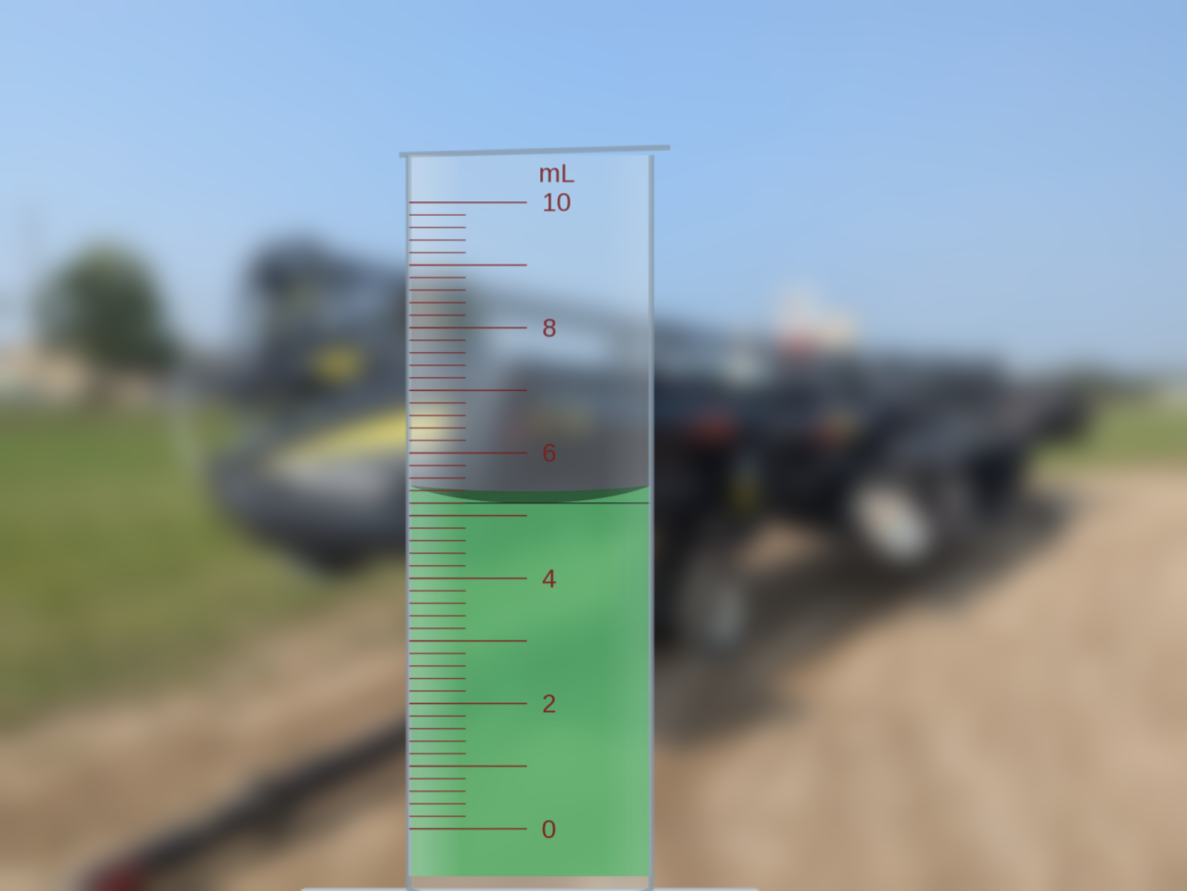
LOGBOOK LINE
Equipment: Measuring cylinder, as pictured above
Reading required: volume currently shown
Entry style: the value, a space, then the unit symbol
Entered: 5.2 mL
